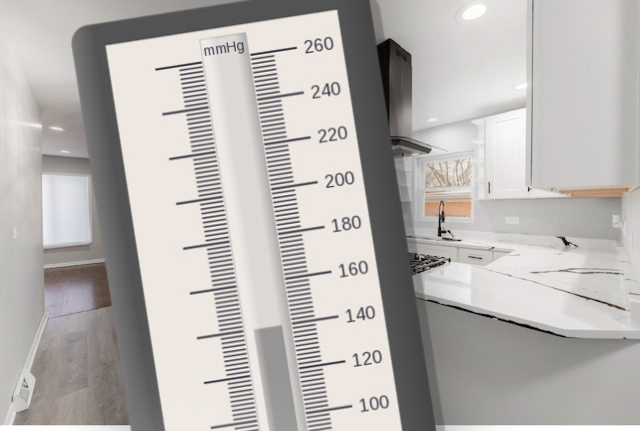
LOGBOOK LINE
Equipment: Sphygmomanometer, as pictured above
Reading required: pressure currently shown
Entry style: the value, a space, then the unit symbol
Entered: 140 mmHg
